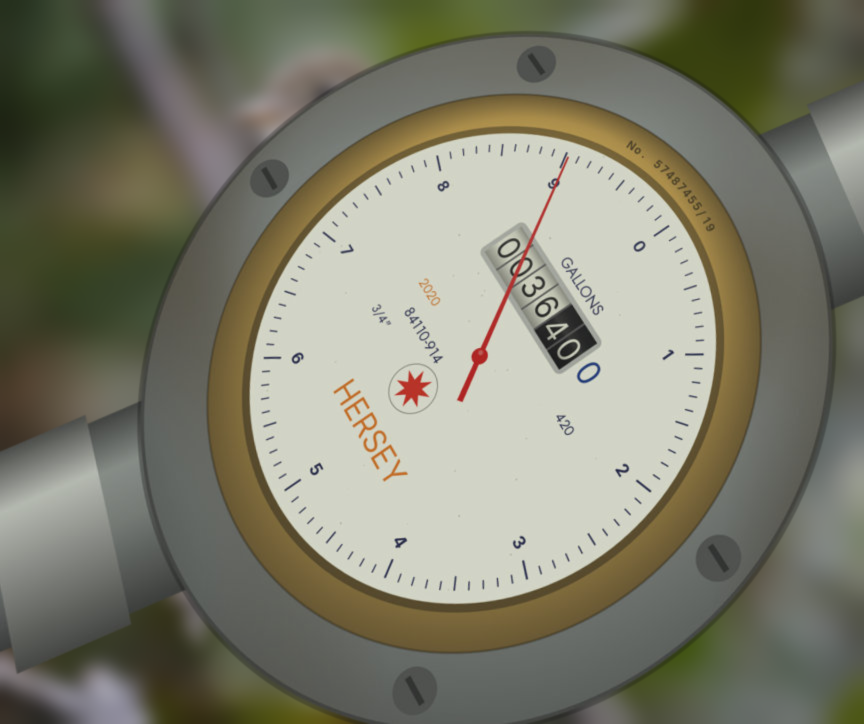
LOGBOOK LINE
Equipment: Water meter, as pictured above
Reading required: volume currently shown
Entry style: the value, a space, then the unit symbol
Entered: 36399.0 gal
